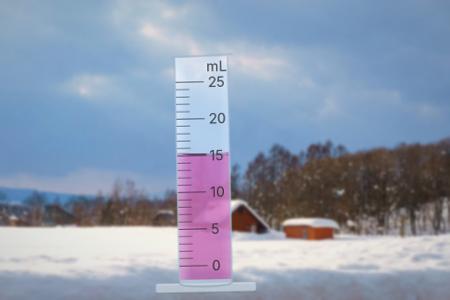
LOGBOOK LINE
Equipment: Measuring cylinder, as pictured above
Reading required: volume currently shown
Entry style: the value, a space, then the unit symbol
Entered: 15 mL
